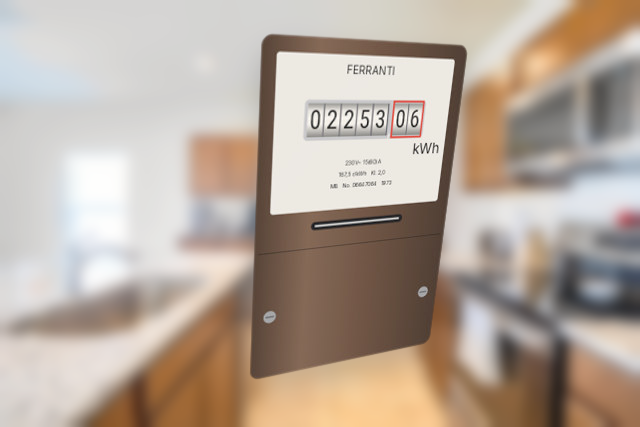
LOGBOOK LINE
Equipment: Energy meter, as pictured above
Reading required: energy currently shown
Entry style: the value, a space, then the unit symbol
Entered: 2253.06 kWh
